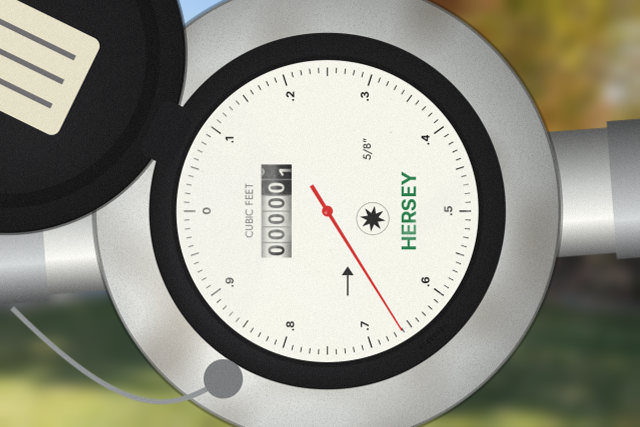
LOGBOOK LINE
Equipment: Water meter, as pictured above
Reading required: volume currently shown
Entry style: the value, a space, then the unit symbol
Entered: 0.66 ft³
